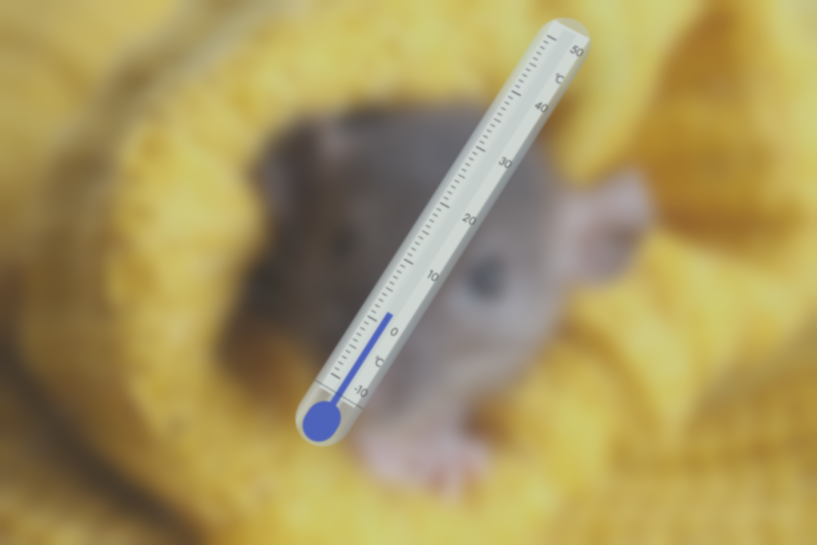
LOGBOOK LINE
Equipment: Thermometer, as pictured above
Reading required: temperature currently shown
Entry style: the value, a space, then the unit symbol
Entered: 2 °C
